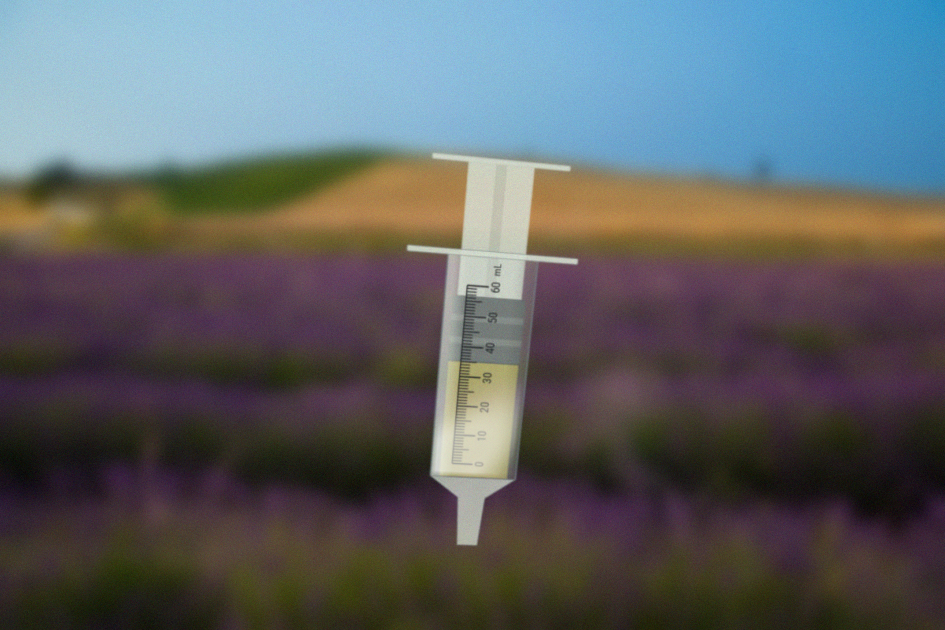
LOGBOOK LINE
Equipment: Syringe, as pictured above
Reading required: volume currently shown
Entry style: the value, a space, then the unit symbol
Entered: 35 mL
